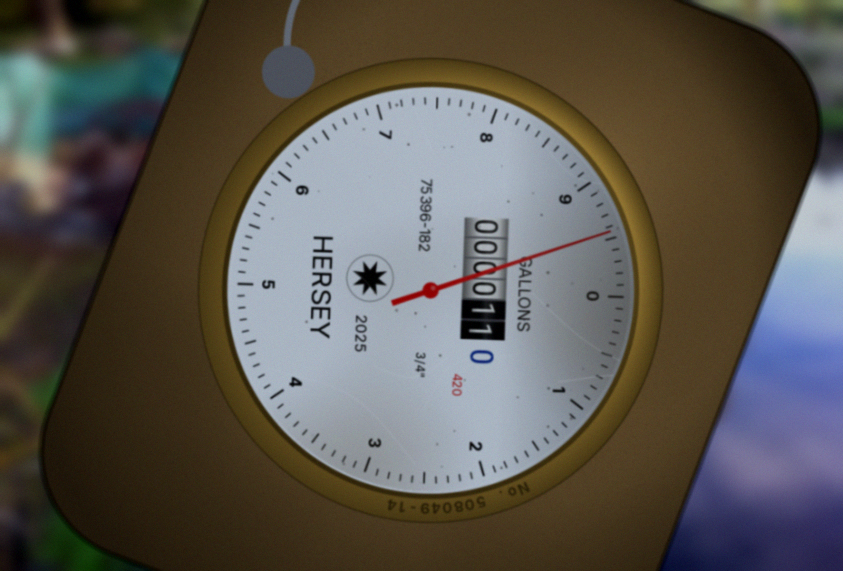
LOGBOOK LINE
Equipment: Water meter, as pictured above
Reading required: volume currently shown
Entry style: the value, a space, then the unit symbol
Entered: 109.4 gal
